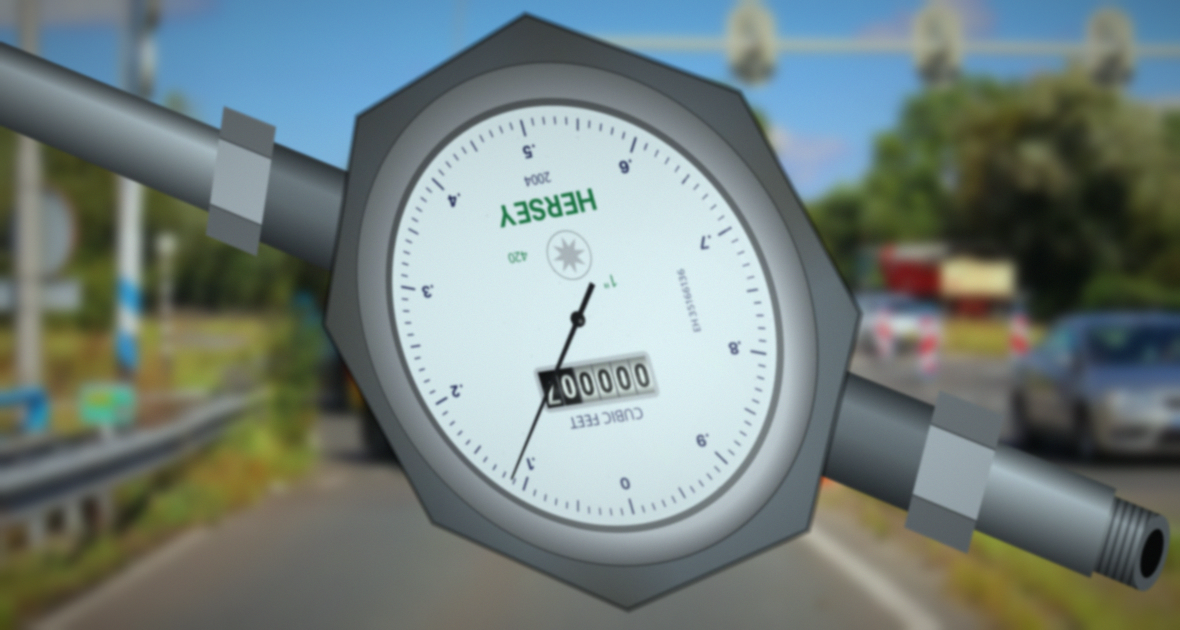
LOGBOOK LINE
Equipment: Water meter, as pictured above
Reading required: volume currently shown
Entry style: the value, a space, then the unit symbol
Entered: 7.11 ft³
